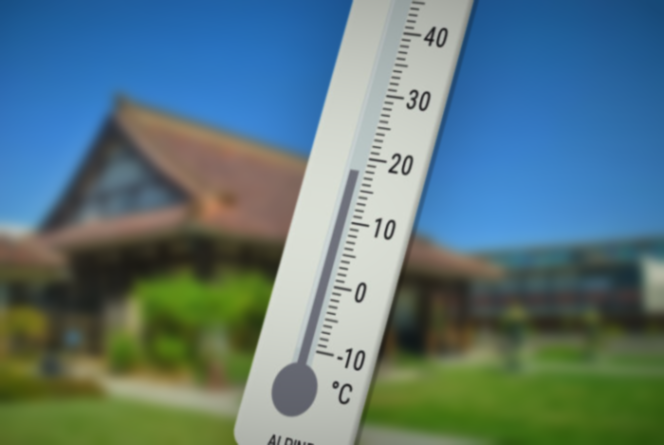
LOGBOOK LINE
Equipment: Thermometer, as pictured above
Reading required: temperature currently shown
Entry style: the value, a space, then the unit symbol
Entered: 18 °C
